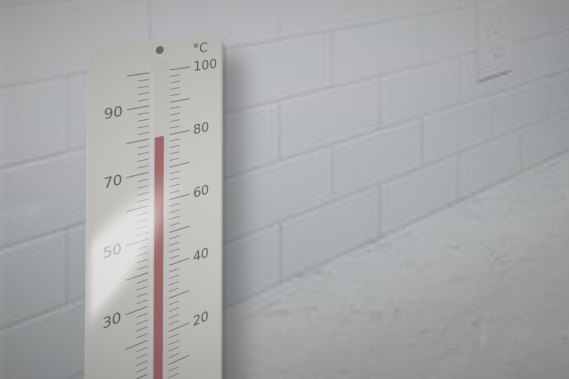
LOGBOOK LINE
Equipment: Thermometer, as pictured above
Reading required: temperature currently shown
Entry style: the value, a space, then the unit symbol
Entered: 80 °C
